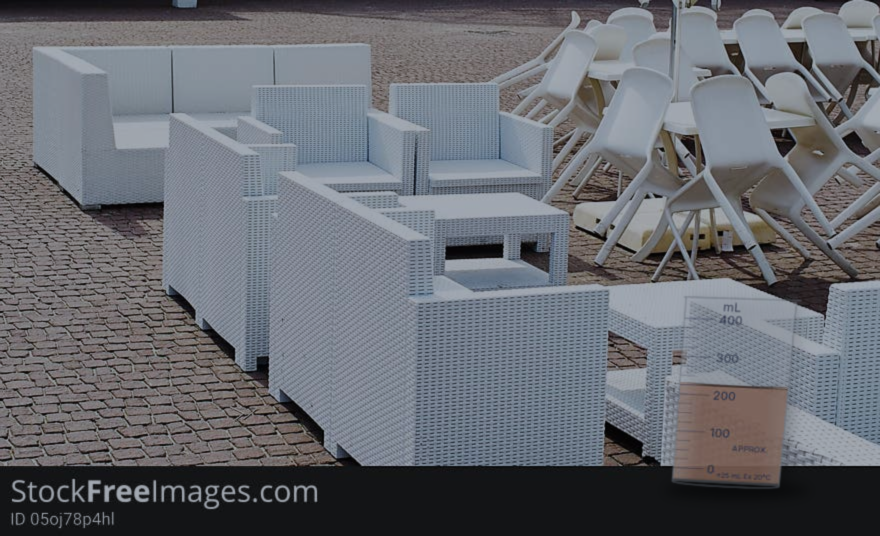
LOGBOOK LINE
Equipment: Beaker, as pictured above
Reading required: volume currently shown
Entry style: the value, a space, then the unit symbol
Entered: 225 mL
